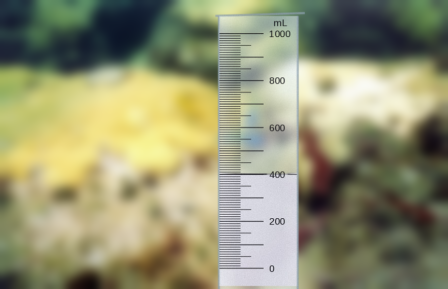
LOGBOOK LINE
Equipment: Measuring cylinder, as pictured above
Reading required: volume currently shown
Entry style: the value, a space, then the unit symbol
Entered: 400 mL
